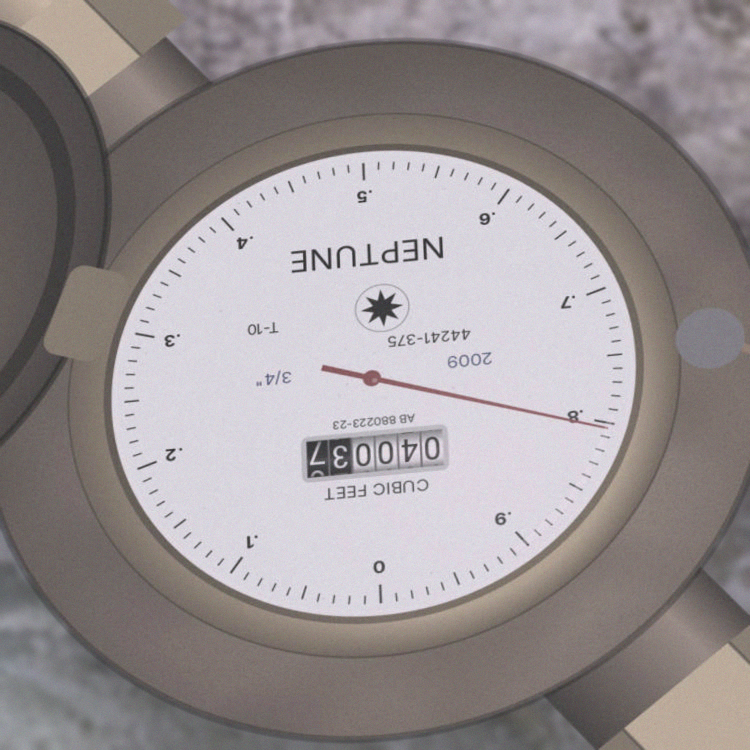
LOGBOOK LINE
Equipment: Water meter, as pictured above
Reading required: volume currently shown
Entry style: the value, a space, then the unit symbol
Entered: 40036.80 ft³
